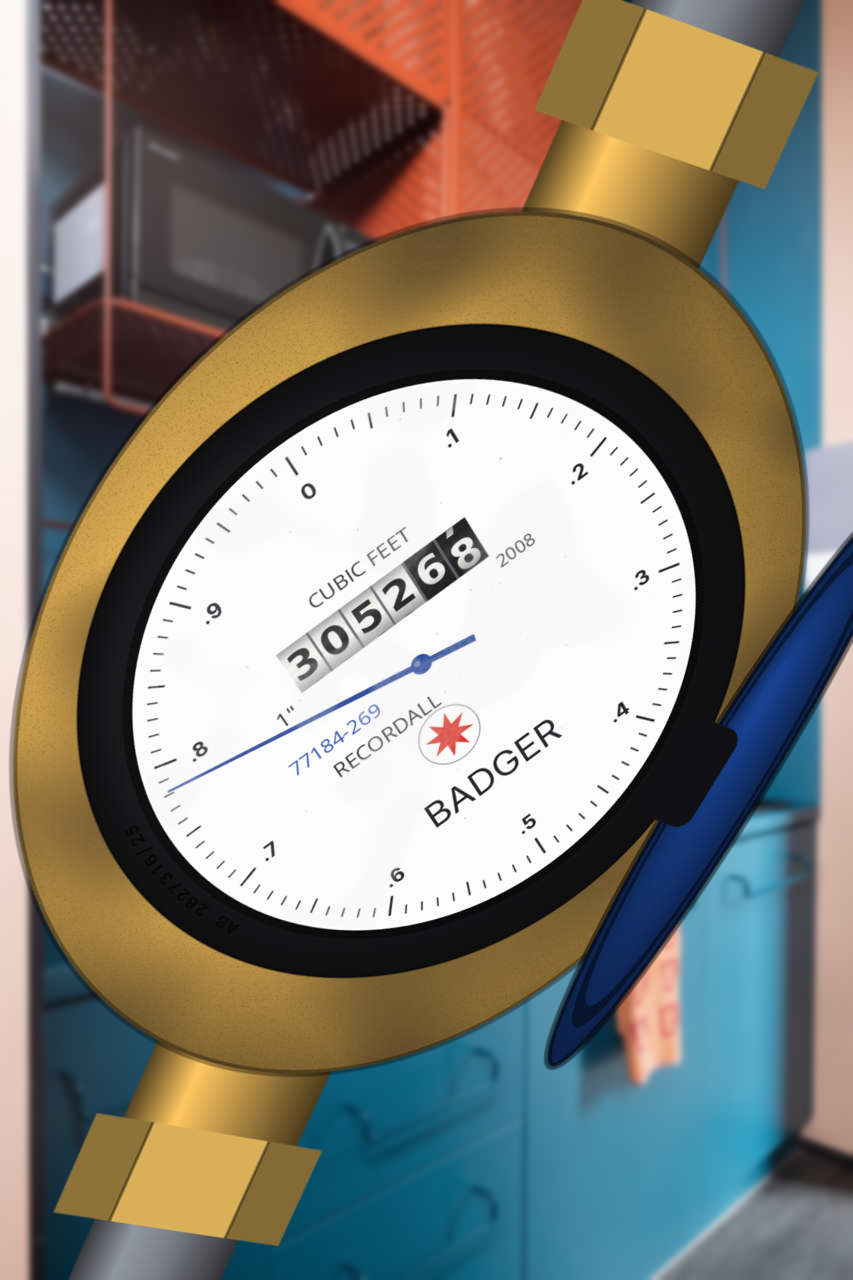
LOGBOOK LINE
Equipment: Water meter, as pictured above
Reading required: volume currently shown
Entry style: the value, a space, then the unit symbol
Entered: 305267.78 ft³
